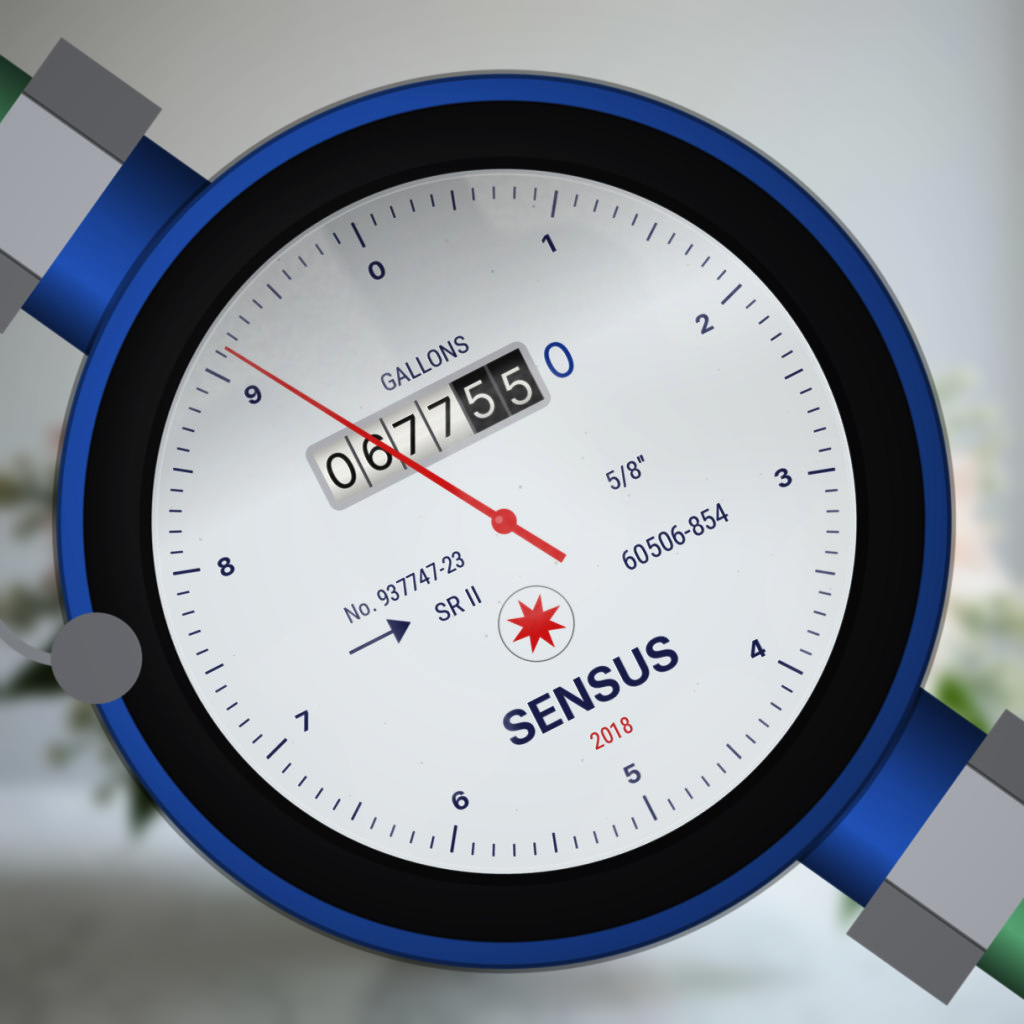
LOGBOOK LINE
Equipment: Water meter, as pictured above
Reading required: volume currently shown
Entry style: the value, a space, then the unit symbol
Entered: 677549.1 gal
